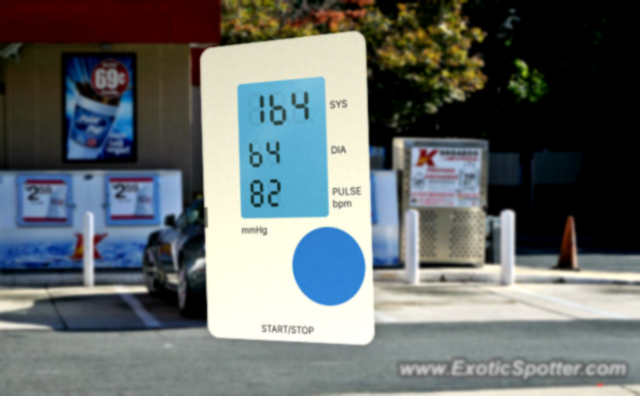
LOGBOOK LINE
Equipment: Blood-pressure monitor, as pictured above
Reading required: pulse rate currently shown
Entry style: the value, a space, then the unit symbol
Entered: 82 bpm
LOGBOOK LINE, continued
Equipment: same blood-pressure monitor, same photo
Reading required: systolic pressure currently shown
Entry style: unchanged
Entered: 164 mmHg
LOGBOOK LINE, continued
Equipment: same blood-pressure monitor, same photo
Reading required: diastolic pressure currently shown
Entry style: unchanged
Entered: 64 mmHg
